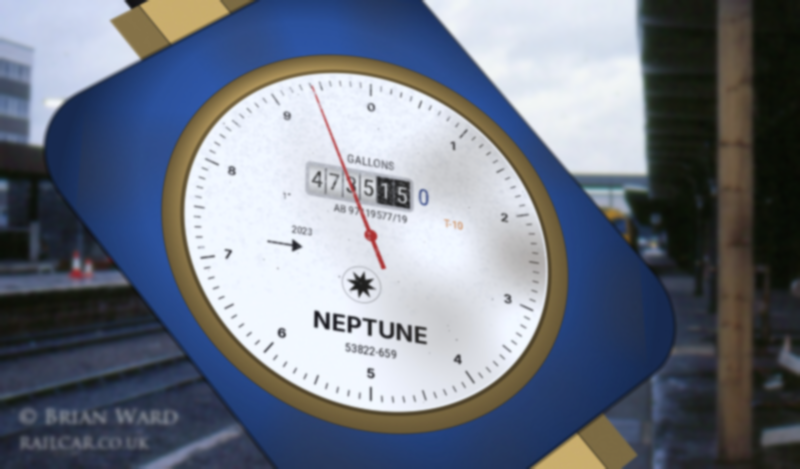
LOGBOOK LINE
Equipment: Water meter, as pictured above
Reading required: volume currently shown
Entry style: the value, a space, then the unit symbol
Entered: 4735149.4 gal
